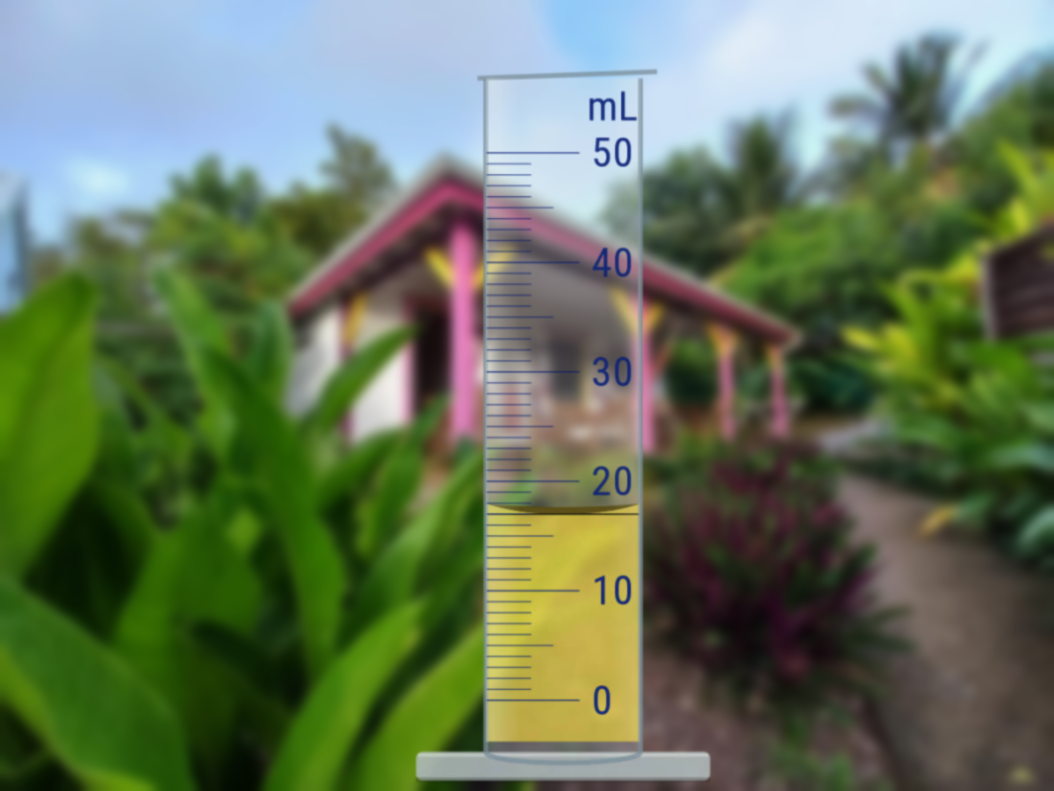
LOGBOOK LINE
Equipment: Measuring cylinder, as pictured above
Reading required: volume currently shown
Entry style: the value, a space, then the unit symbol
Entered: 17 mL
